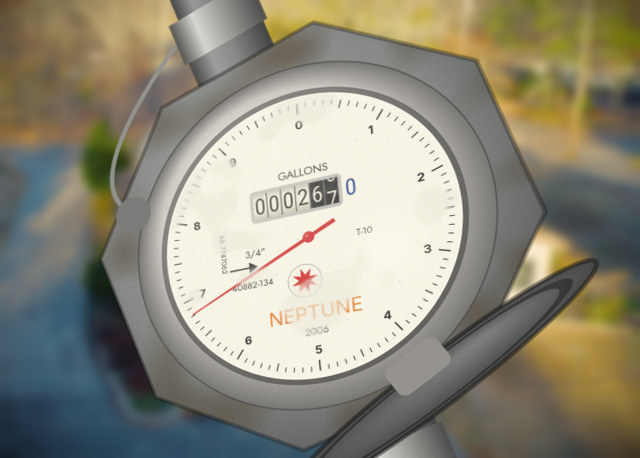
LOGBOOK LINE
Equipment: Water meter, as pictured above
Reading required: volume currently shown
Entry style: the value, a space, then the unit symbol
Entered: 2666.8 gal
